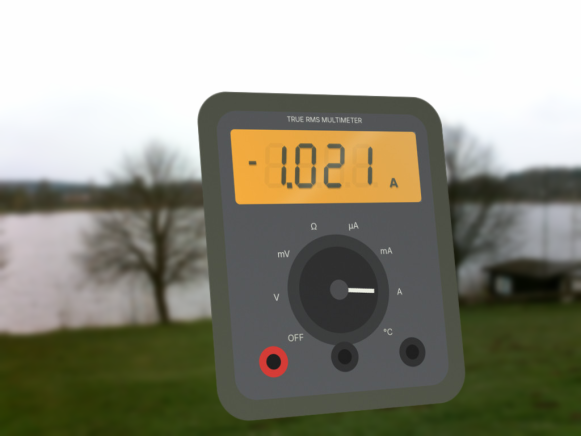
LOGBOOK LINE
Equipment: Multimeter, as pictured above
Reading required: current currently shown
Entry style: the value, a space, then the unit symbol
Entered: -1.021 A
